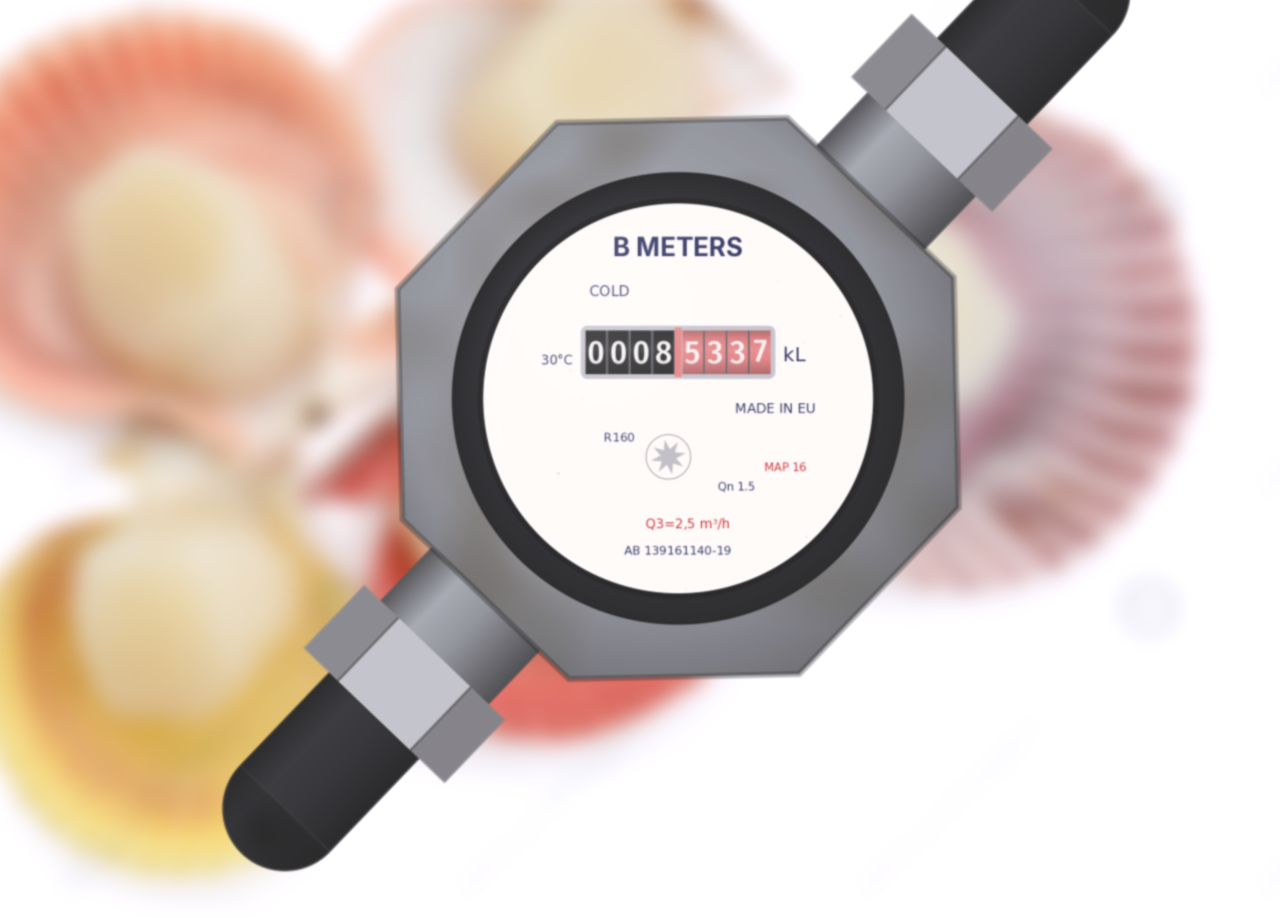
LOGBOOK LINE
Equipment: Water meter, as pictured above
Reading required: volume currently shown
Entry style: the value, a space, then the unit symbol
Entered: 8.5337 kL
